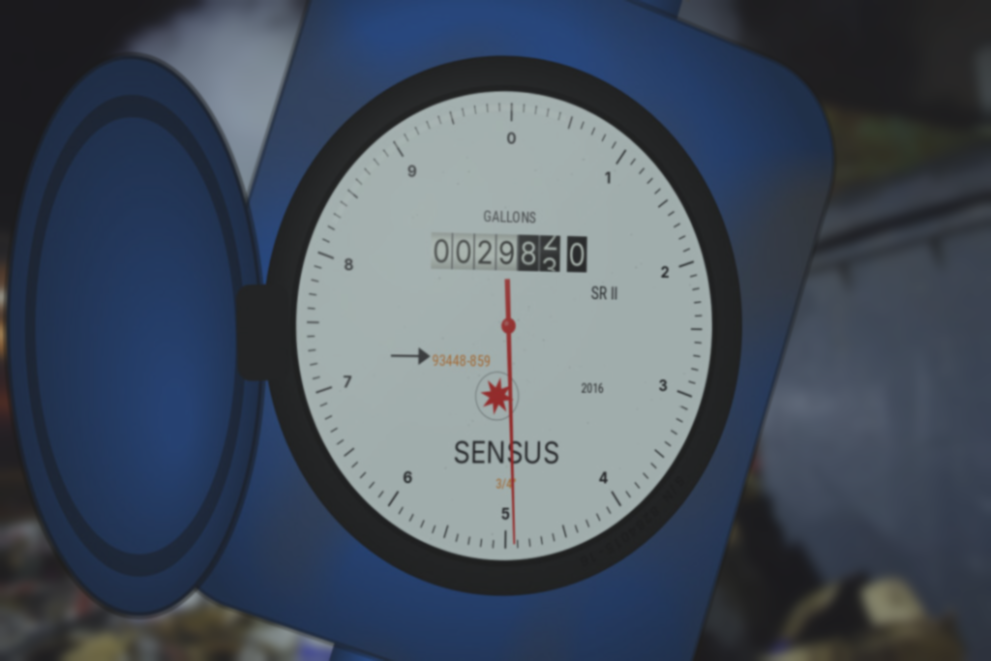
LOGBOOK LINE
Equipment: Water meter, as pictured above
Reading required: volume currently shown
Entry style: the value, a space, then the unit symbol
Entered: 29824.9 gal
